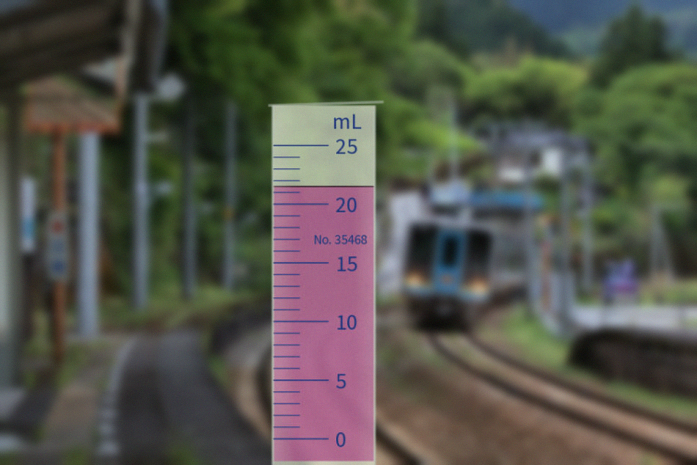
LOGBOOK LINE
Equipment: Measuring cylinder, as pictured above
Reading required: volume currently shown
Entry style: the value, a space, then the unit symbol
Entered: 21.5 mL
